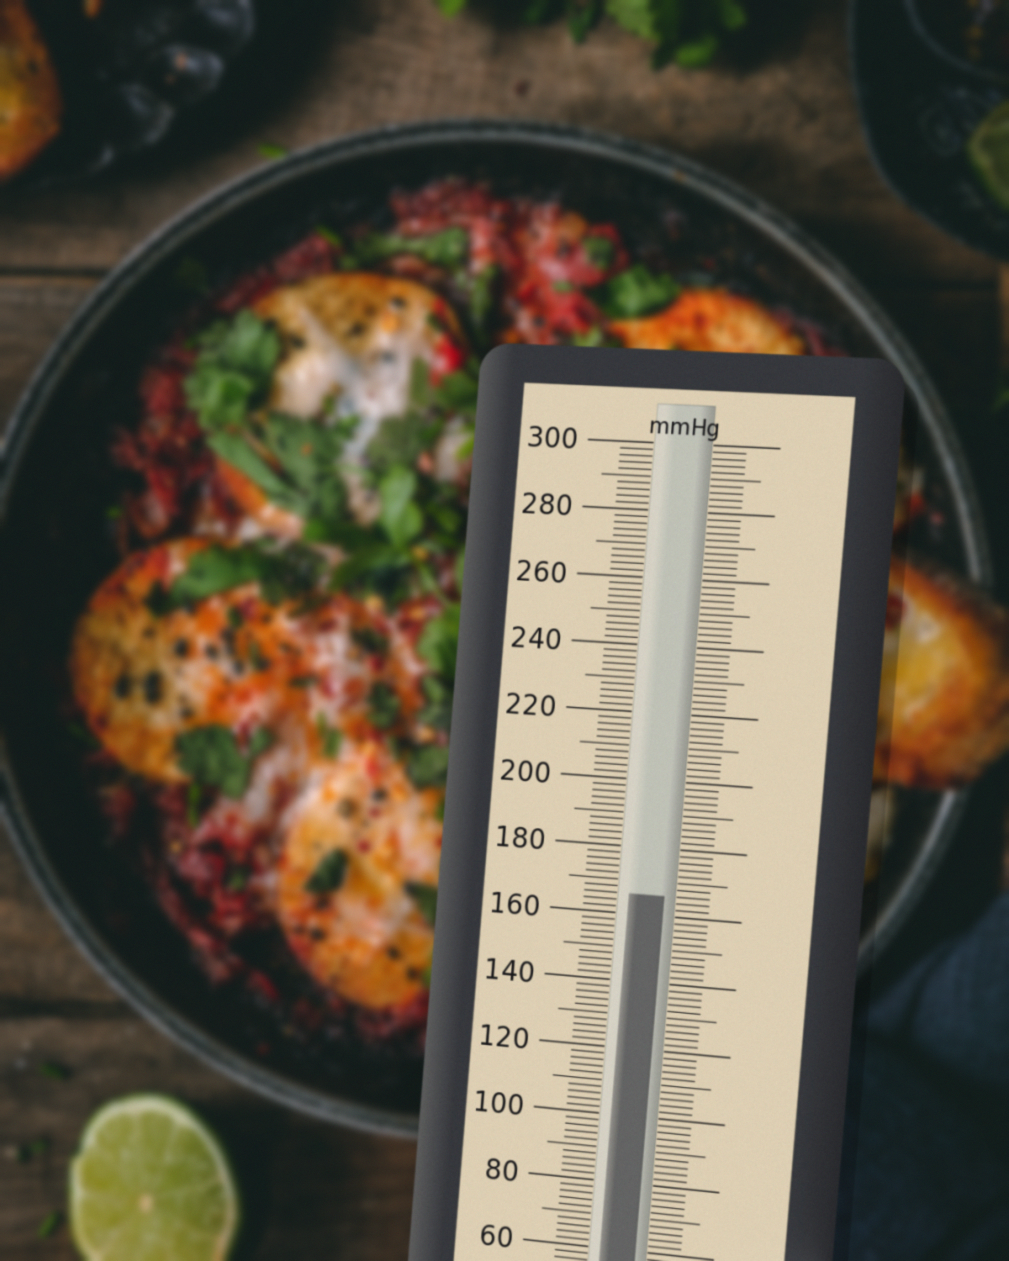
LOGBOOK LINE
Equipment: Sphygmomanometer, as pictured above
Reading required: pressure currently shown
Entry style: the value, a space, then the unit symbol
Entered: 166 mmHg
